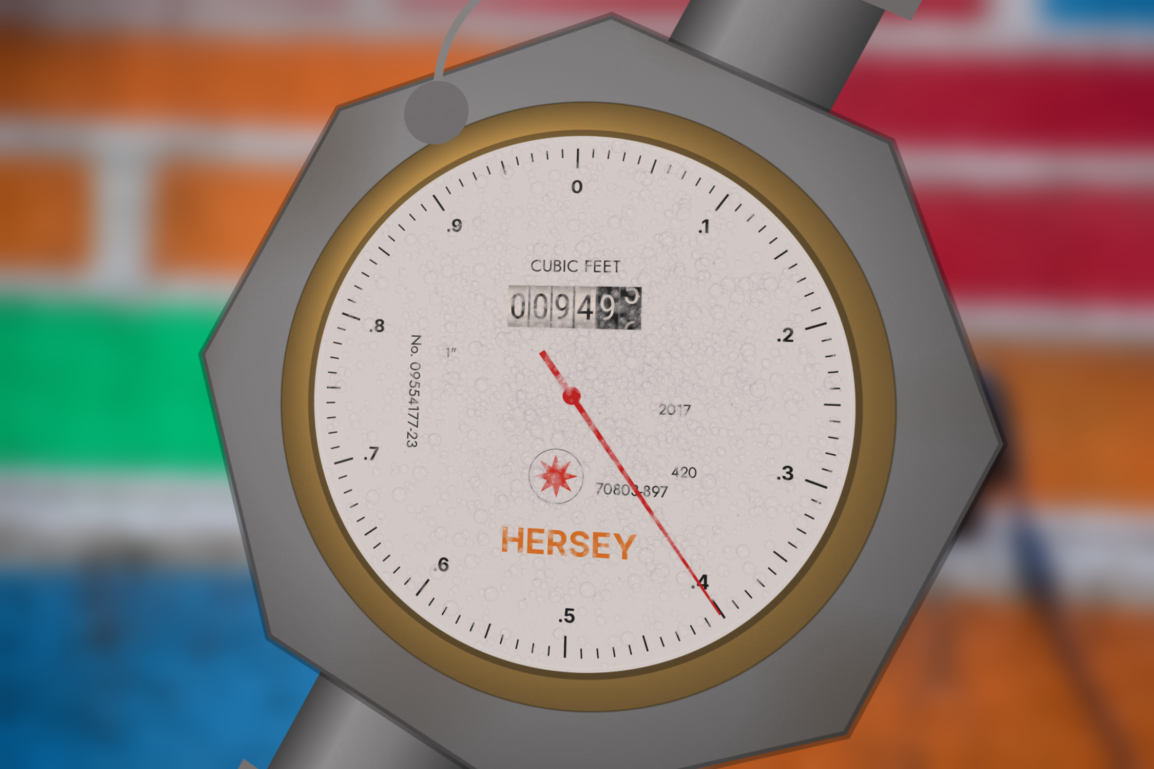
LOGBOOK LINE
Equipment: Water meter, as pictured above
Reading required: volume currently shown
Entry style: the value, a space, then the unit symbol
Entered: 9495.40 ft³
